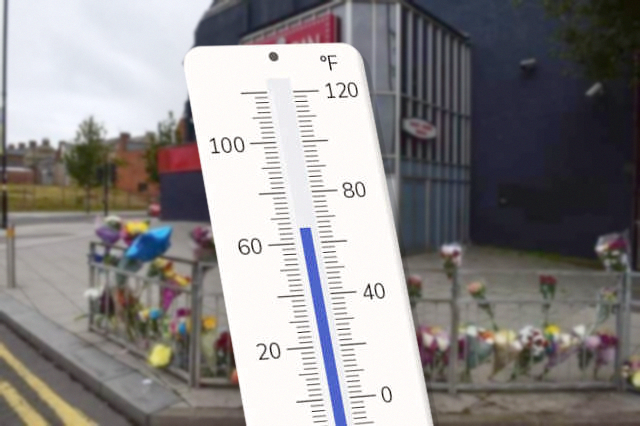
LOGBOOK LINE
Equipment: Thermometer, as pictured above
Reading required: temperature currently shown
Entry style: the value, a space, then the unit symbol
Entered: 66 °F
